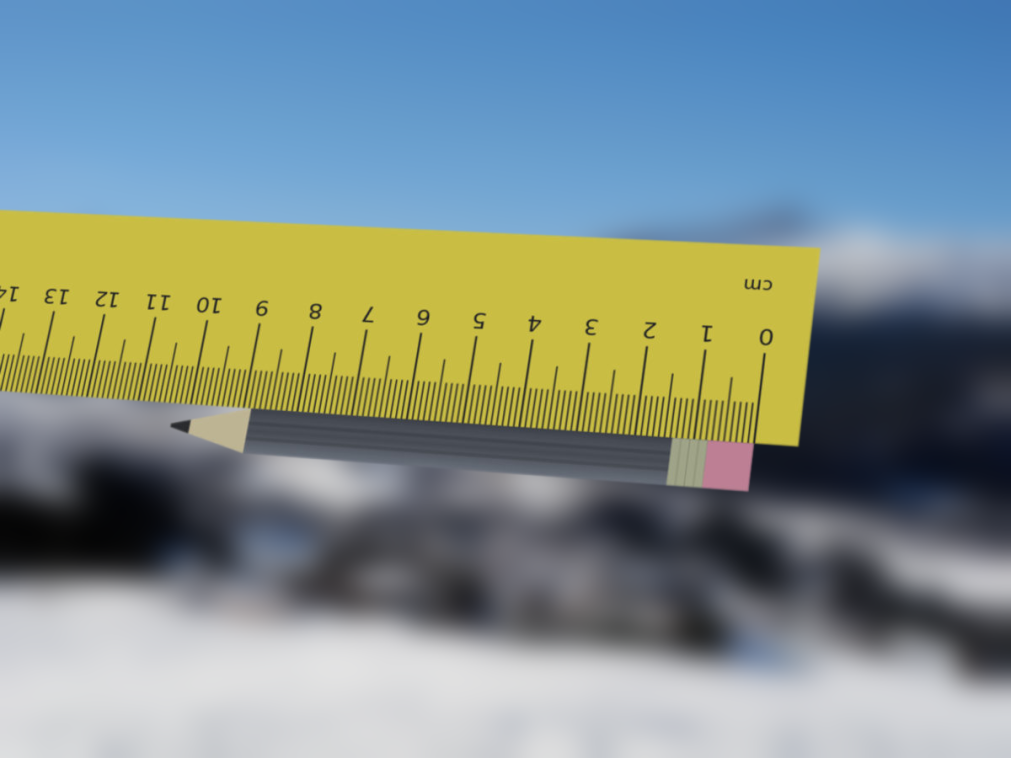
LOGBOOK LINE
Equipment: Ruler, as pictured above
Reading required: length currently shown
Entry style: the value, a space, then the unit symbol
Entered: 10.3 cm
